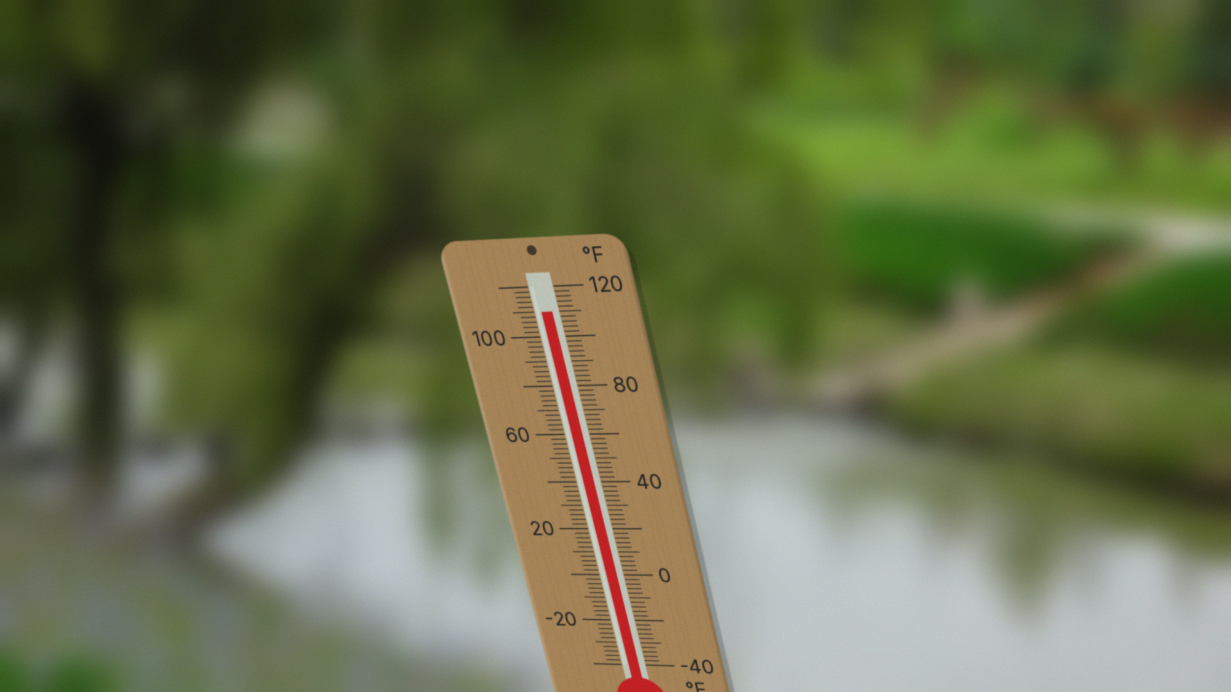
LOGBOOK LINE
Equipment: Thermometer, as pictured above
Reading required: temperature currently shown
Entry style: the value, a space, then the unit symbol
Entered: 110 °F
